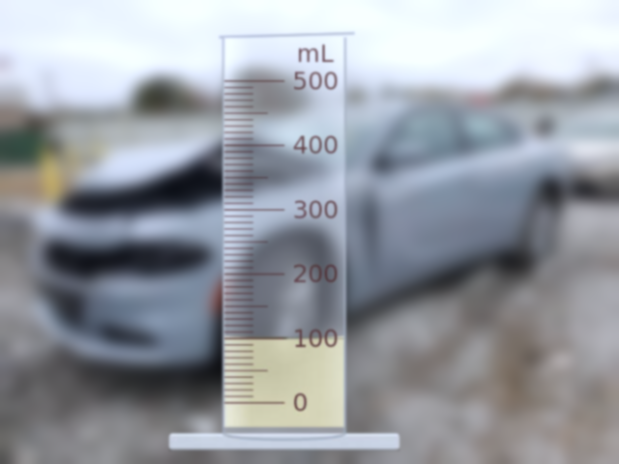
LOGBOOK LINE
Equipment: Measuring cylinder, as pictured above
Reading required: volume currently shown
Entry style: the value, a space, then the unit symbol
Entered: 100 mL
